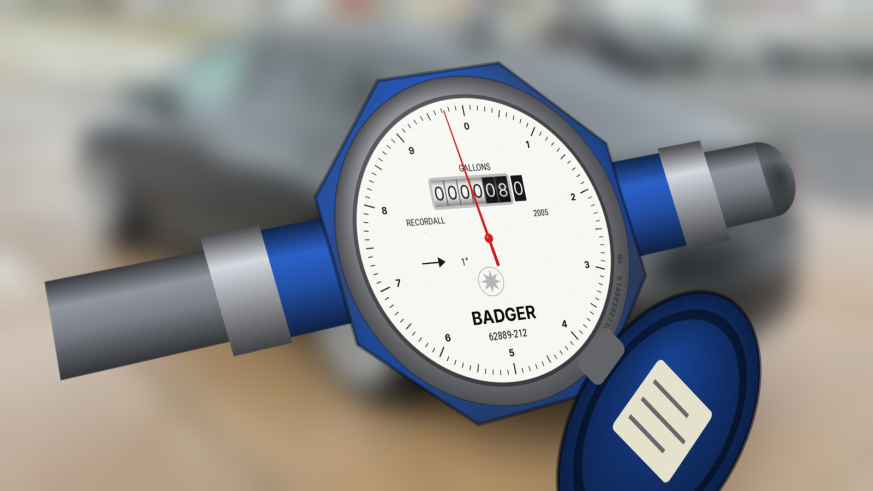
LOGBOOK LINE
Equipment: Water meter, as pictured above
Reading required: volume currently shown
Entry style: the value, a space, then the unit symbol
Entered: 79.7 gal
